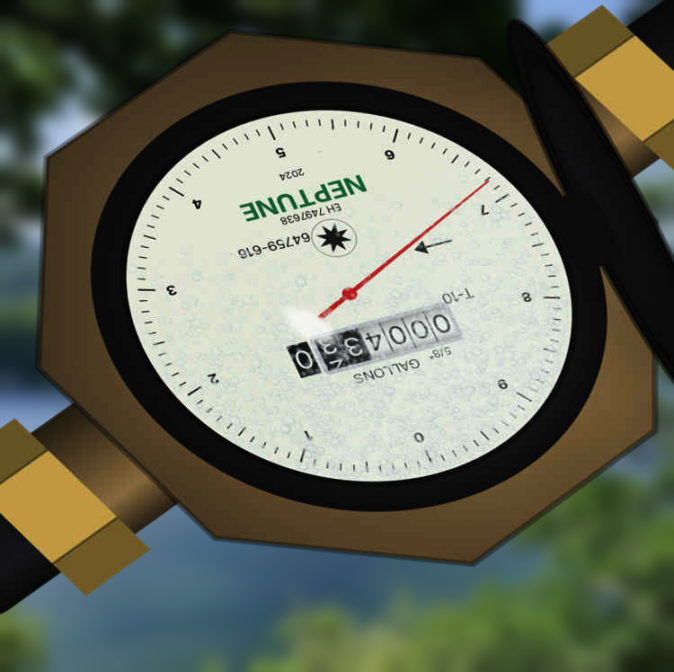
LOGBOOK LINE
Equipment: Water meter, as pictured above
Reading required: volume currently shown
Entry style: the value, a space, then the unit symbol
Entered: 4326.8 gal
